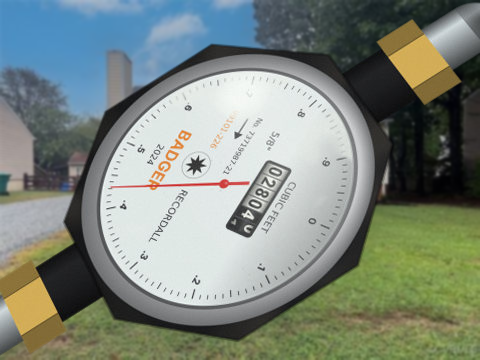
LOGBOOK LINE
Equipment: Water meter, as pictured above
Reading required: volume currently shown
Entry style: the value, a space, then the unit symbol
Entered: 28040.43 ft³
